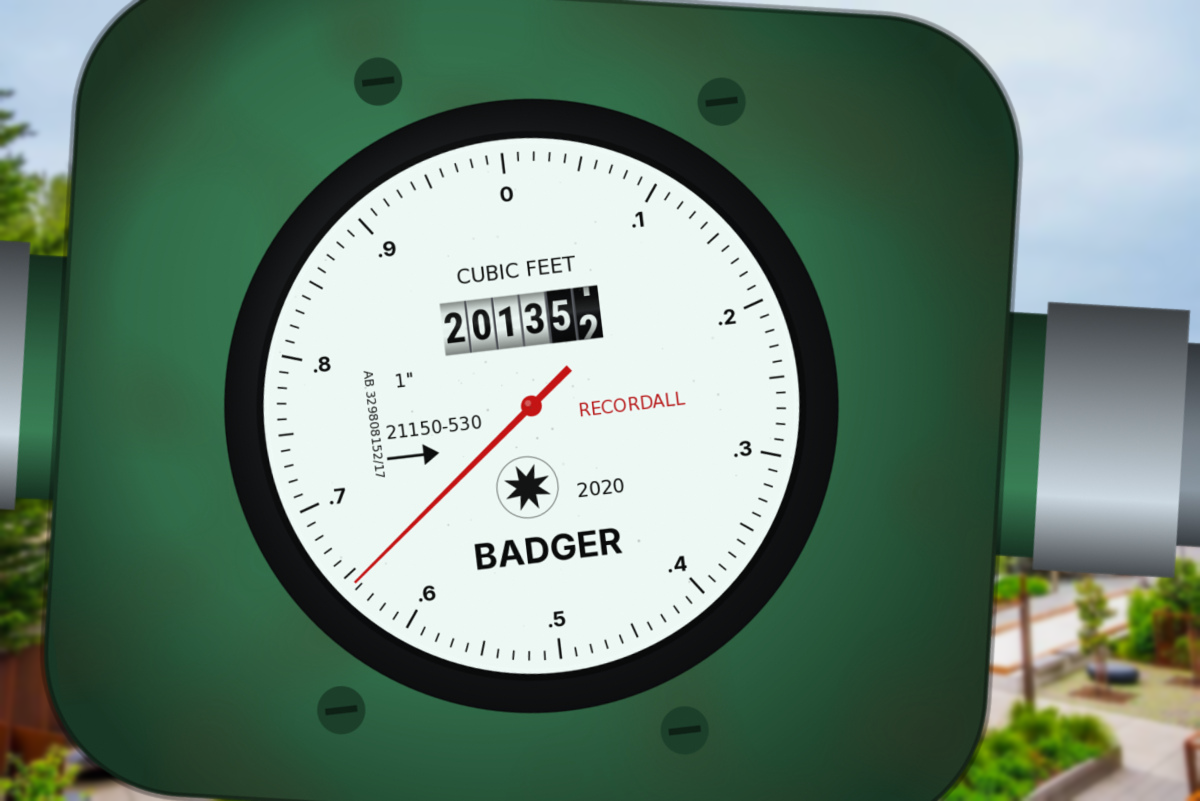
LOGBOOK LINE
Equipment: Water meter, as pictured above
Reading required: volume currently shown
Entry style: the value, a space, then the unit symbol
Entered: 201351.64 ft³
